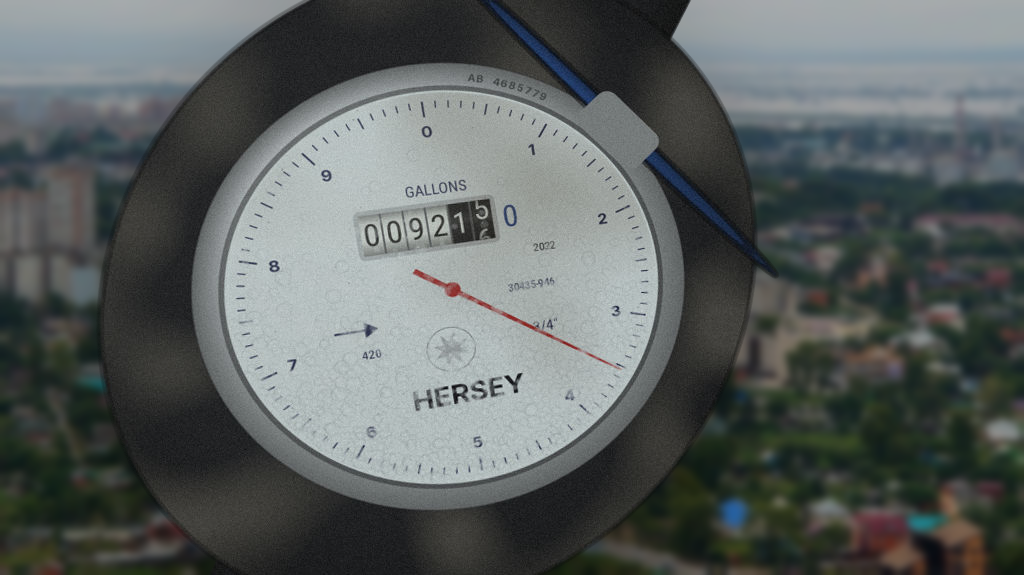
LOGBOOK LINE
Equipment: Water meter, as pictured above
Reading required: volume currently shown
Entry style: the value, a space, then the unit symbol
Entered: 92153.5 gal
